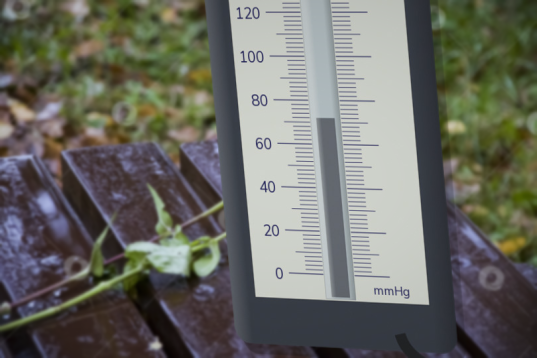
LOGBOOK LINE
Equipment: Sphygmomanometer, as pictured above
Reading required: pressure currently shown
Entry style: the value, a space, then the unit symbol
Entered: 72 mmHg
